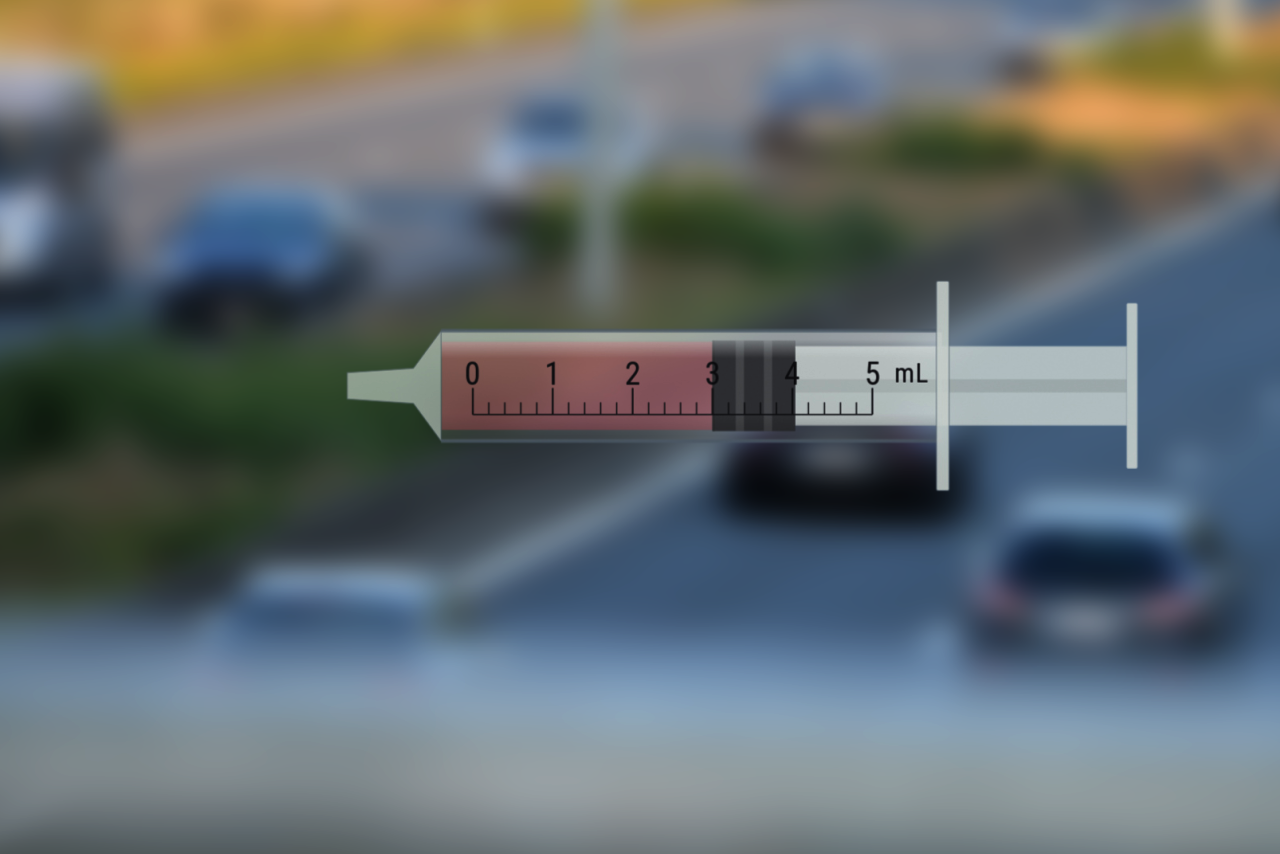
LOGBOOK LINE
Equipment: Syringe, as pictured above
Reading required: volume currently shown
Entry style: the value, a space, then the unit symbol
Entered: 3 mL
